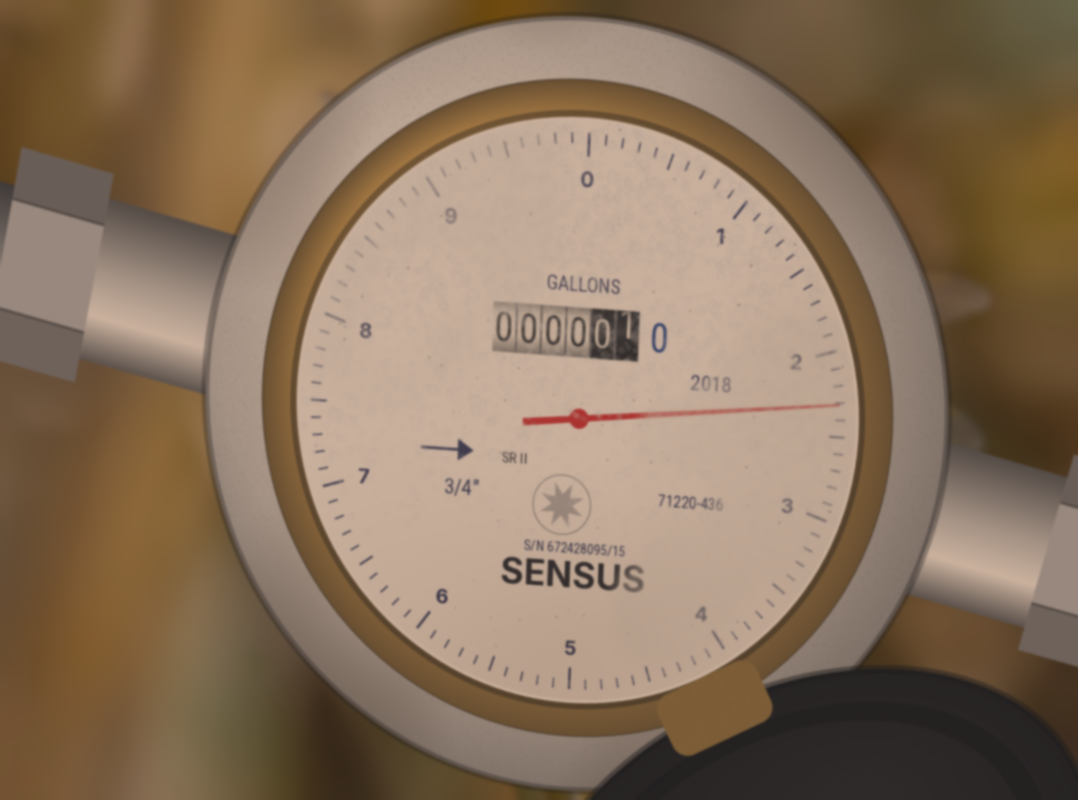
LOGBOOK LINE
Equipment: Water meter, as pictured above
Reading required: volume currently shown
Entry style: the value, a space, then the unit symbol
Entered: 12.3 gal
